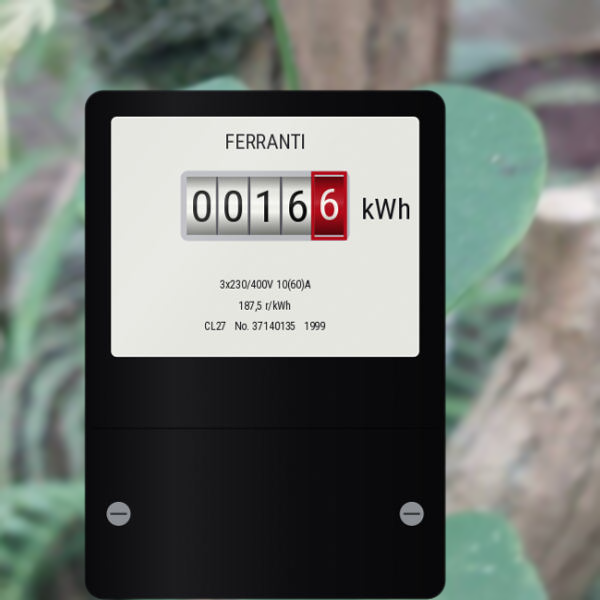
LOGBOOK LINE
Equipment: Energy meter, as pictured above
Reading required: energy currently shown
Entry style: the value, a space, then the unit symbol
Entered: 16.6 kWh
